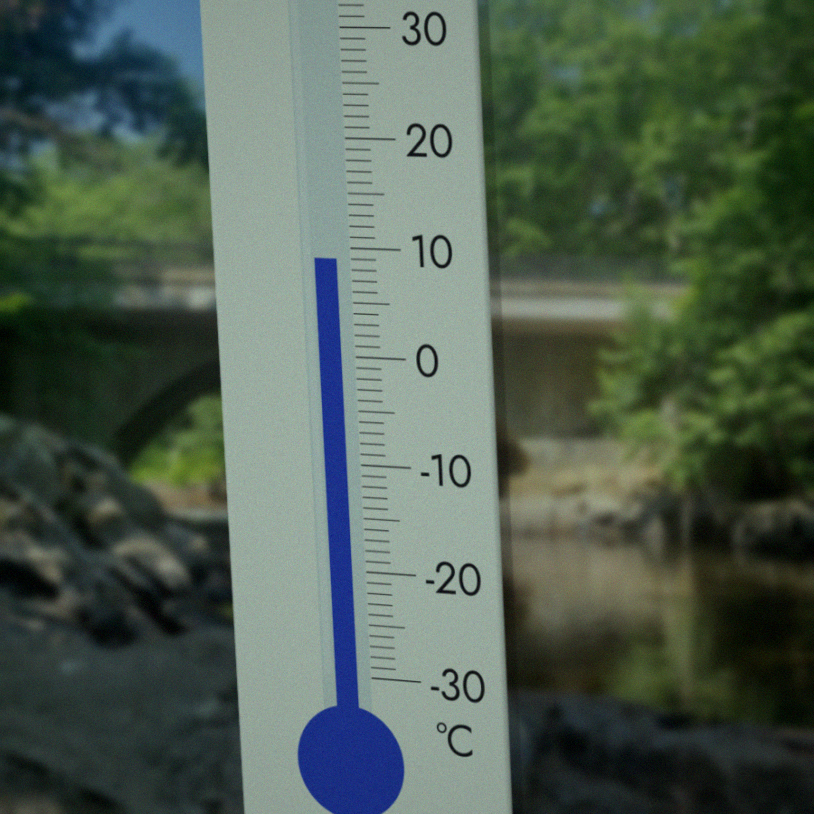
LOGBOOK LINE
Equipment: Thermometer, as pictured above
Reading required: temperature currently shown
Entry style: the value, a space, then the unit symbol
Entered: 9 °C
